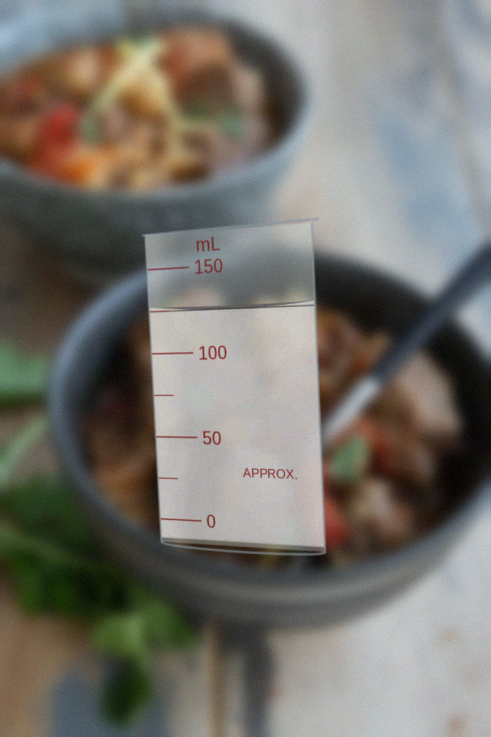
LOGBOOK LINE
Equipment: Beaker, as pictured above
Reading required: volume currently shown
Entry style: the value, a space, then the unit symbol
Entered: 125 mL
